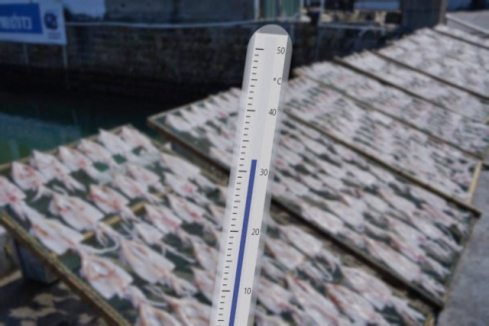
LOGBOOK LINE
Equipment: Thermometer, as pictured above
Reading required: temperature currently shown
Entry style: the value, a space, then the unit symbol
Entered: 32 °C
